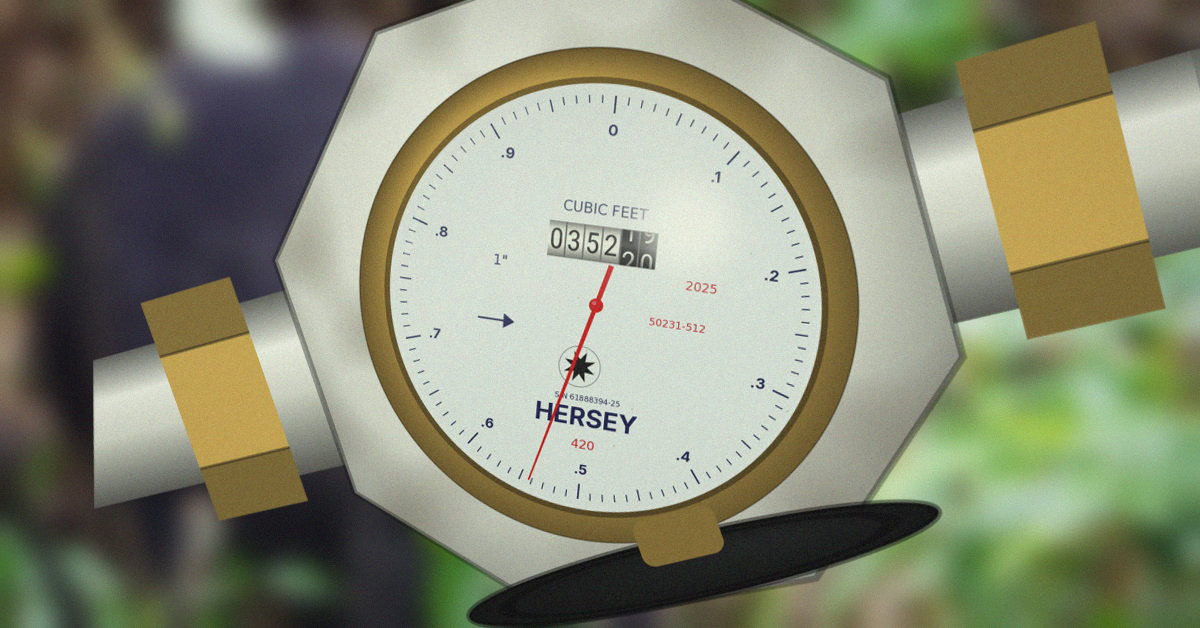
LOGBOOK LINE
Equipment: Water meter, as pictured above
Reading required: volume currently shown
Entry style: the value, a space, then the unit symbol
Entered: 35219.54 ft³
